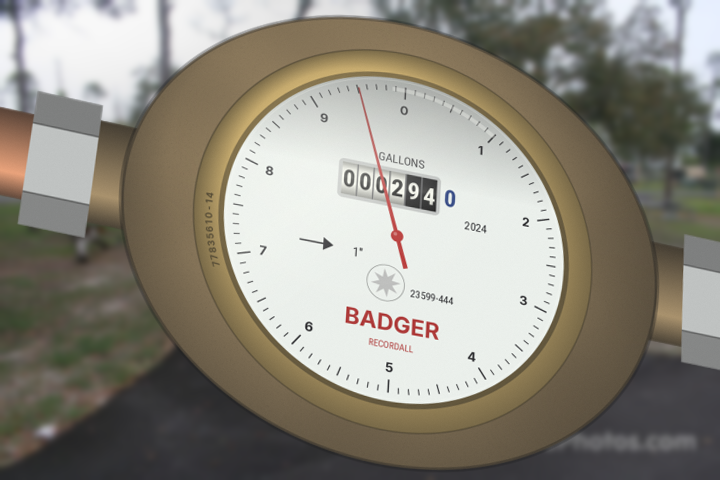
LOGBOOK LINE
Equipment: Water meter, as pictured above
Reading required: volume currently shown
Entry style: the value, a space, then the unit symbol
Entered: 2939.5 gal
